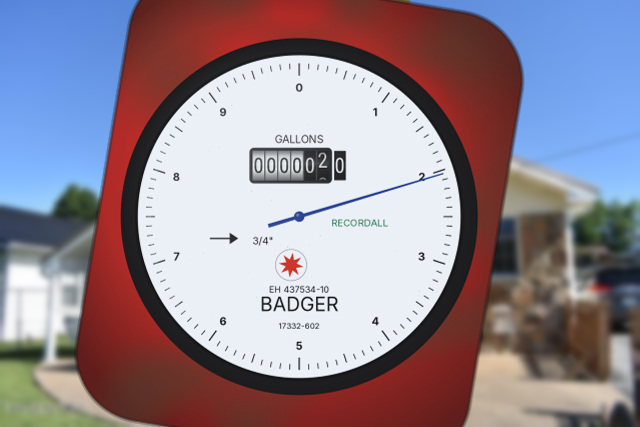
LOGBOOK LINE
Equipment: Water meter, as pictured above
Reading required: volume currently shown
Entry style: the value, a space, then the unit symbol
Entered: 22.0 gal
